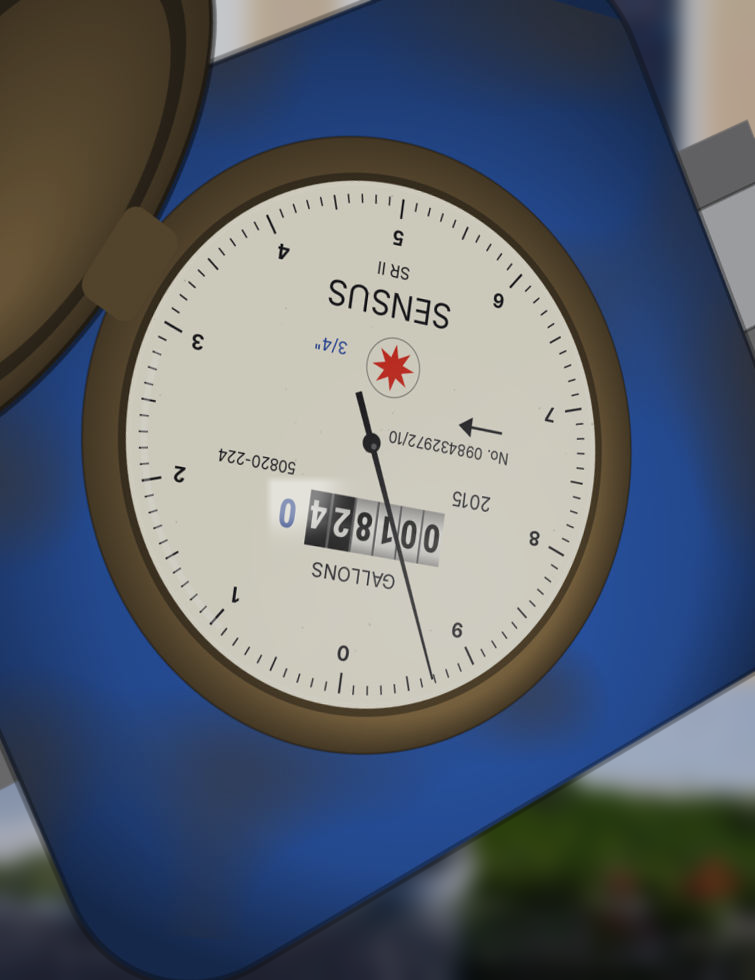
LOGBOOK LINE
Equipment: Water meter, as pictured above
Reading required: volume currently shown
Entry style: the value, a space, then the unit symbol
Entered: 18239.3 gal
